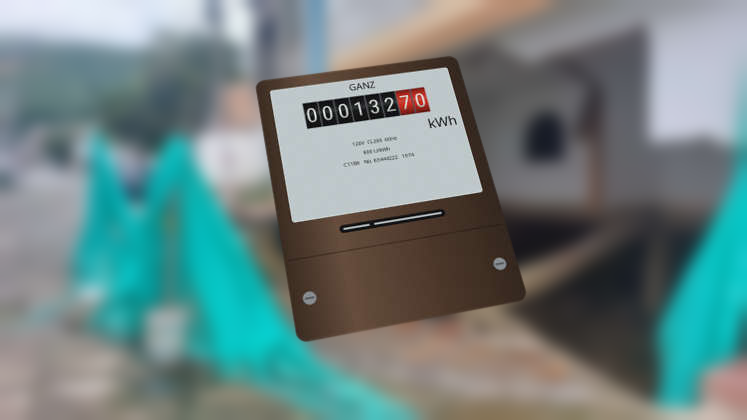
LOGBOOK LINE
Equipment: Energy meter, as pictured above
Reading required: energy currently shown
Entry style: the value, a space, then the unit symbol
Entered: 132.70 kWh
